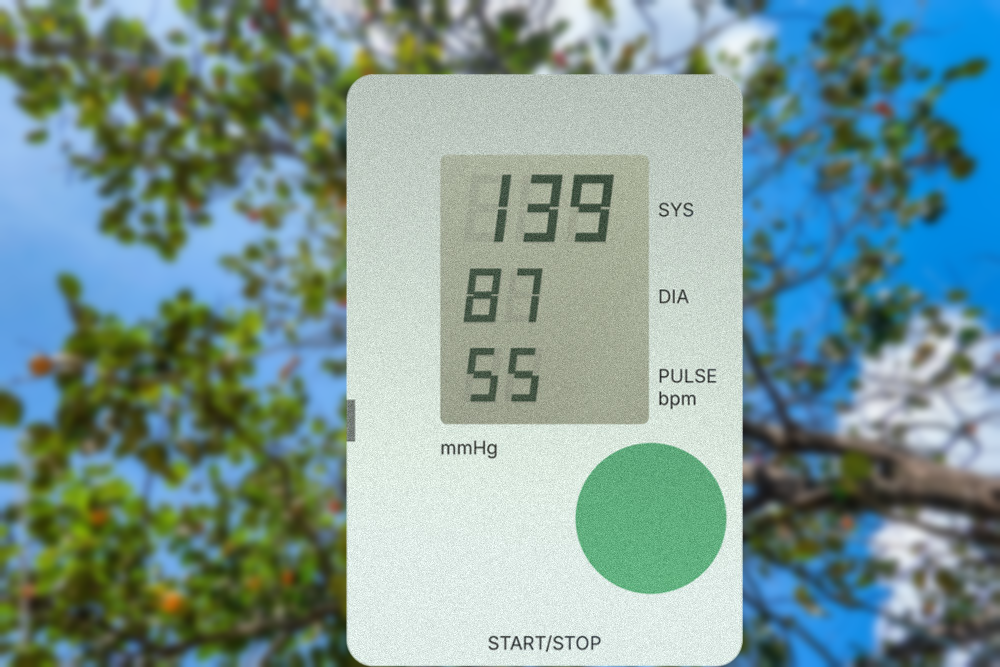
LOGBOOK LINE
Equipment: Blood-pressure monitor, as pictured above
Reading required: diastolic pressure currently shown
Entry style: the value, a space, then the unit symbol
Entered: 87 mmHg
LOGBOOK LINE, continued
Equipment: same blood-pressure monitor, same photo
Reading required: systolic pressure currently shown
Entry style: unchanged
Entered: 139 mmHg
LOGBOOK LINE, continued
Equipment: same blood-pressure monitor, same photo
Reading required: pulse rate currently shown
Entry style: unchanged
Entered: 55 bpm
